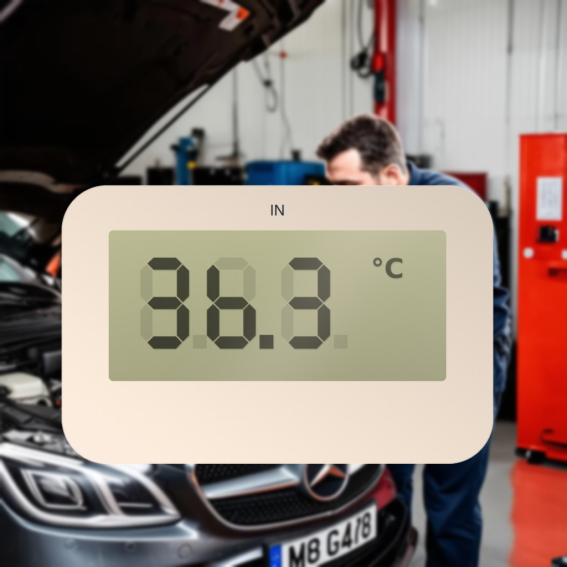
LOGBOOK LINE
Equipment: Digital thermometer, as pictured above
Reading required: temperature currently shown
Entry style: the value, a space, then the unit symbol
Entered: 36.3 °C
